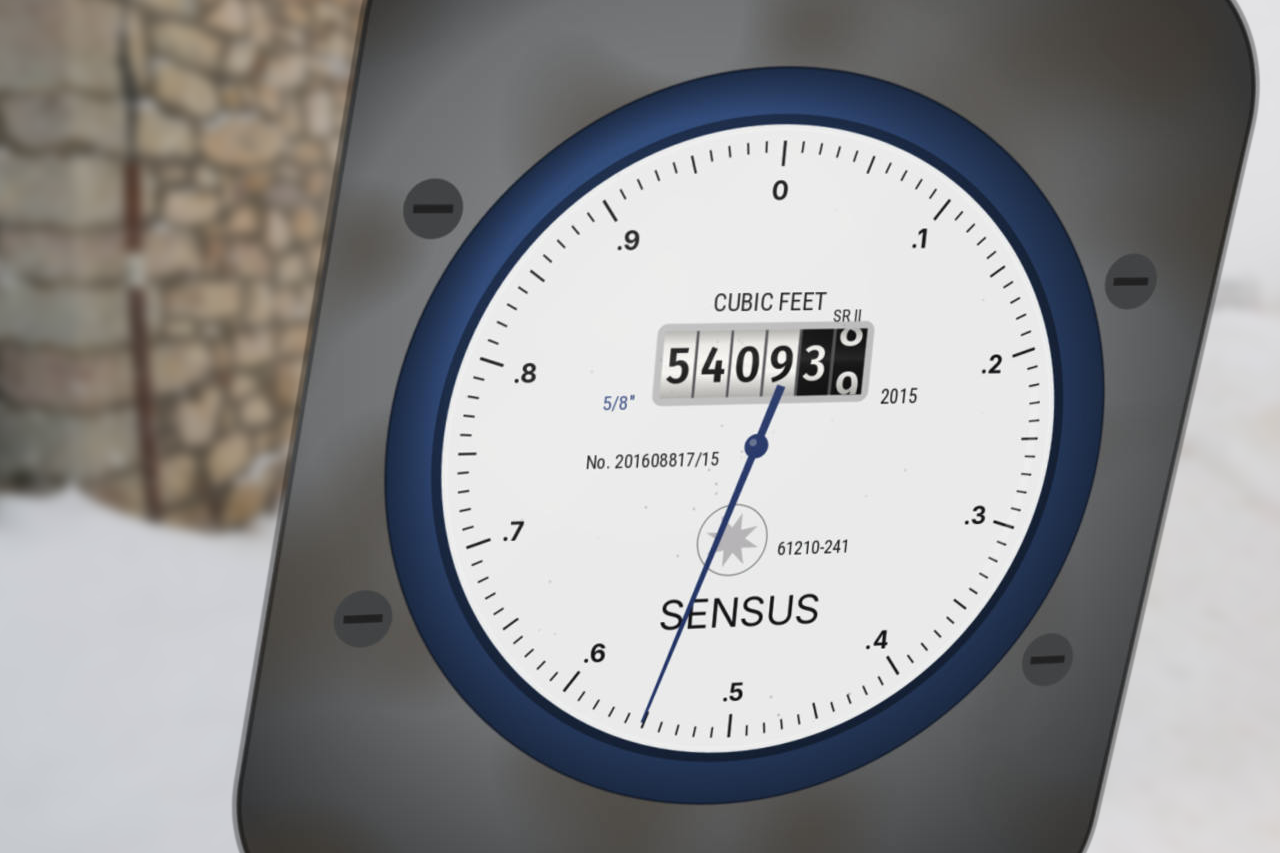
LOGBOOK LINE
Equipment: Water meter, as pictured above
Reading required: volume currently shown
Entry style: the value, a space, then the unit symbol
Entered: 540938.55 ft³
